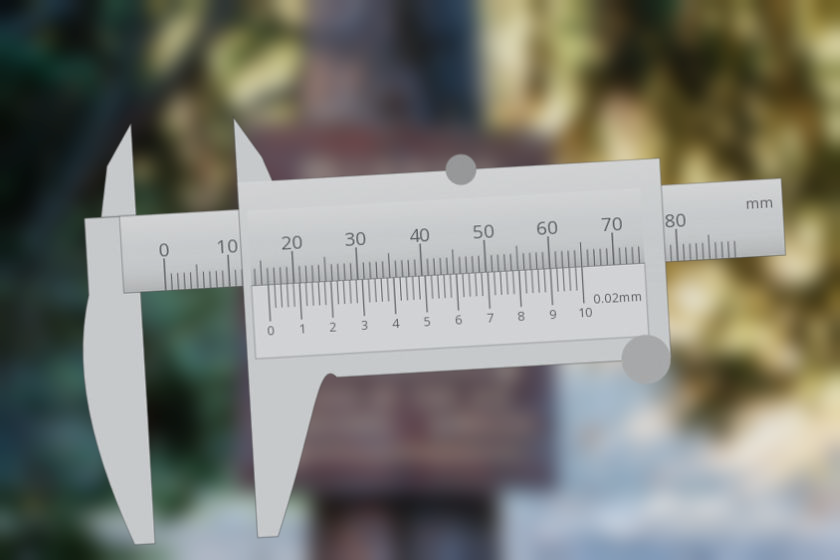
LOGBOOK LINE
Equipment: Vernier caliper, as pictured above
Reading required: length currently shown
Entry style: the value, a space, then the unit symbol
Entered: 16.0 mm
